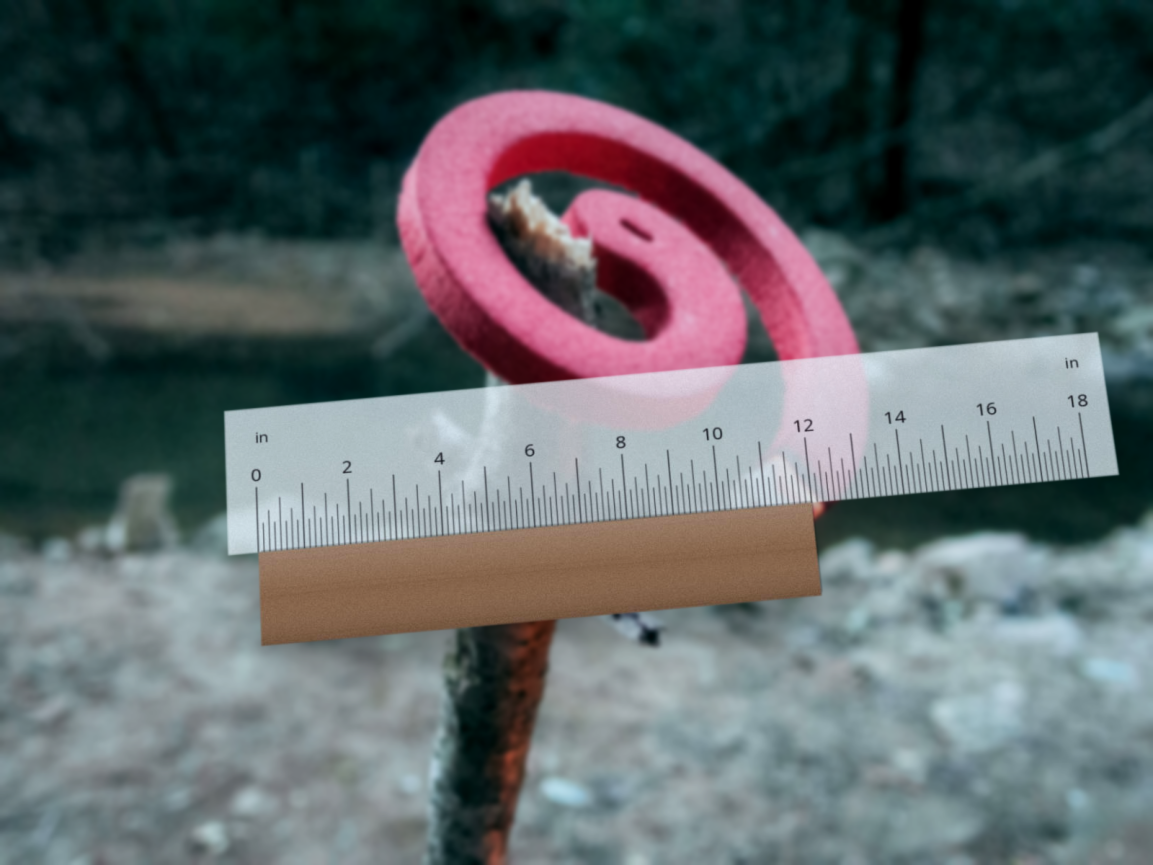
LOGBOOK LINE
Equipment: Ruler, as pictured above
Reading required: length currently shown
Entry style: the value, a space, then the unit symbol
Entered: 12 in
